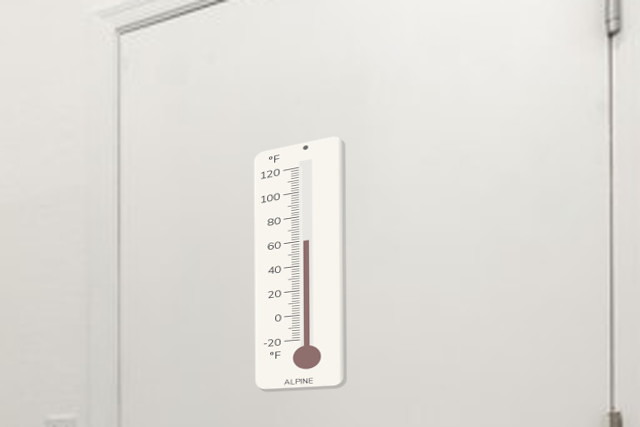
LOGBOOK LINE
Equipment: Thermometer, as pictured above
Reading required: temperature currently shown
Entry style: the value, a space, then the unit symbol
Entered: 60 °F
